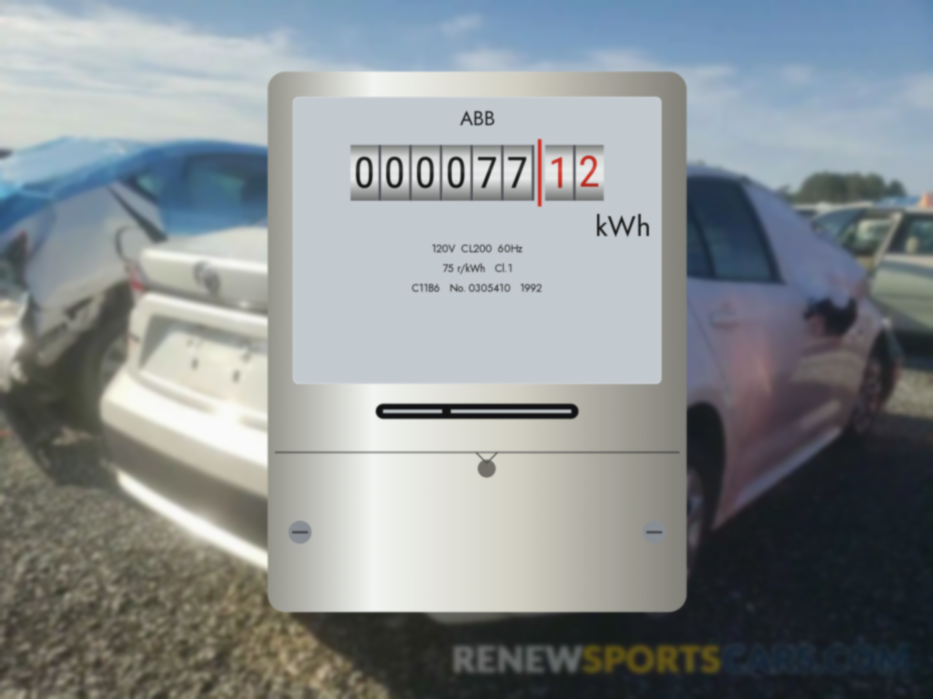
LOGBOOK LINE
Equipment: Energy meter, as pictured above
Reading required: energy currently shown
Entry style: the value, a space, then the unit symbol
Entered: 77.12 kWh
